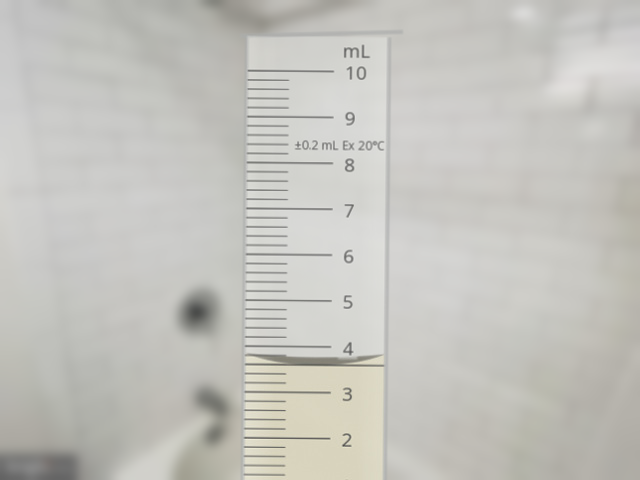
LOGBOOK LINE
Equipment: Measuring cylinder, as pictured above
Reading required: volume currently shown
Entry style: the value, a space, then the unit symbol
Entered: 3.6 mL
